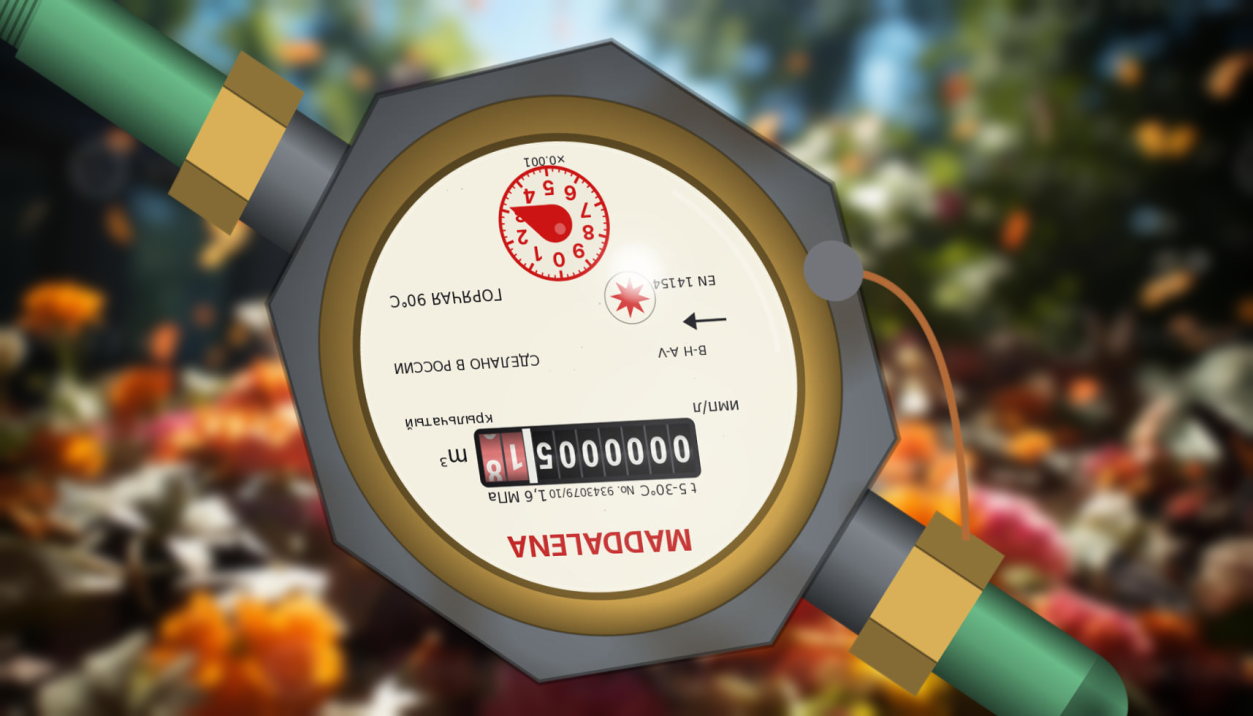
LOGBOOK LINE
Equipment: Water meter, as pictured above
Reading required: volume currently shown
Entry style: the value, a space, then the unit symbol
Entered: 5.183 m³
